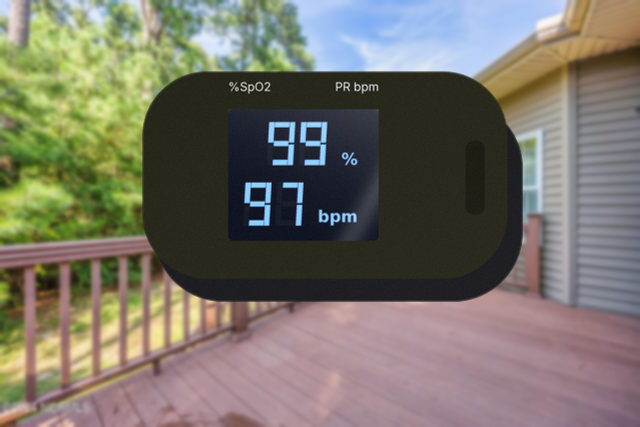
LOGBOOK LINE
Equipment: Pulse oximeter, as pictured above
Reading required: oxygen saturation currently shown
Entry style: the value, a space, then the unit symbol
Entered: 99 %
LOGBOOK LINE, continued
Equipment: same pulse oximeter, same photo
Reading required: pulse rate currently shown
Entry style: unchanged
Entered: 97 bpm
